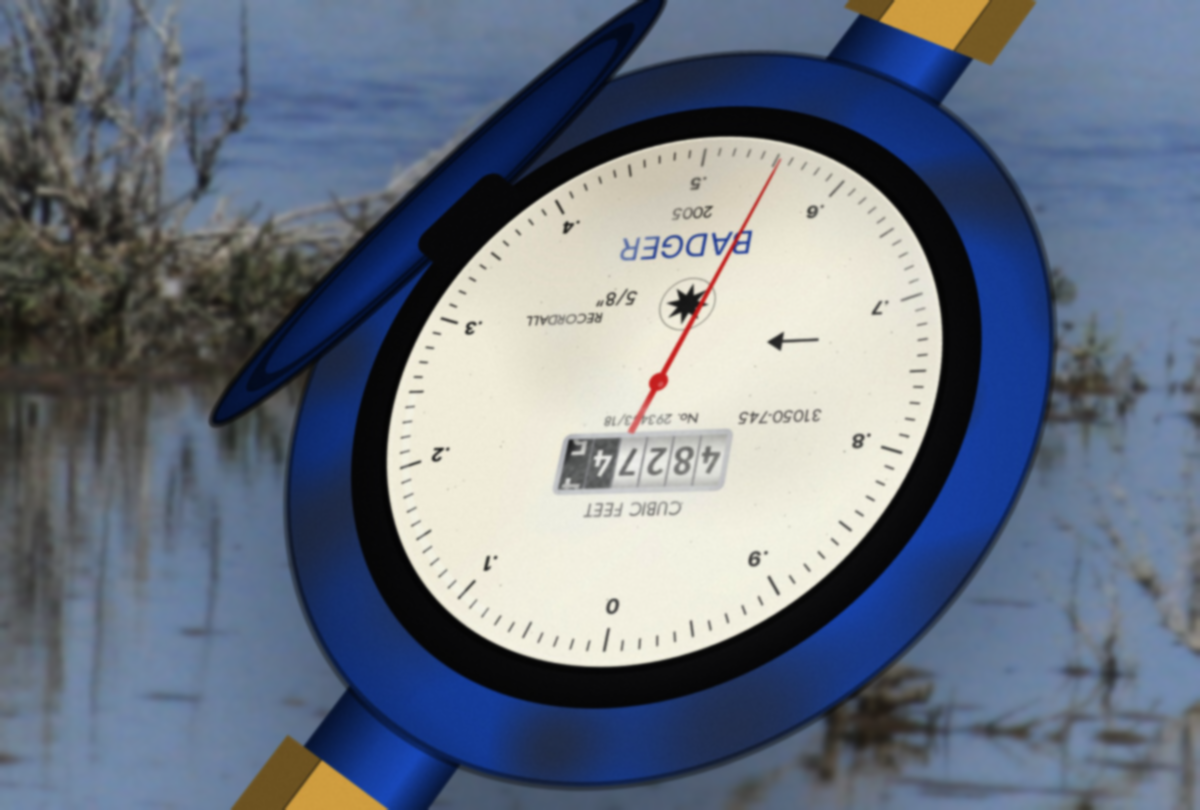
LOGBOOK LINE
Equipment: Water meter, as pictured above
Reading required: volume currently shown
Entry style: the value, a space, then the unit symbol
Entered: 482744.55 ft³
